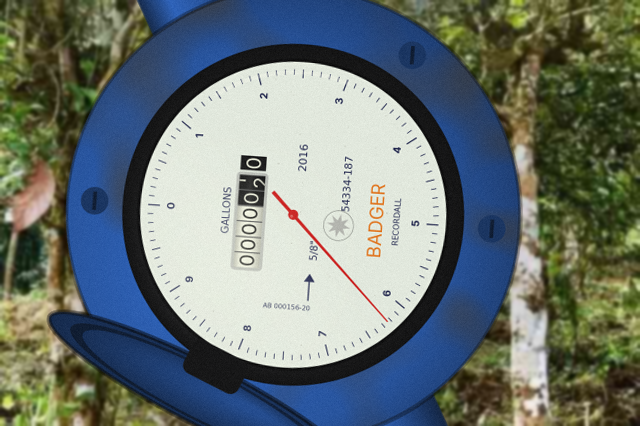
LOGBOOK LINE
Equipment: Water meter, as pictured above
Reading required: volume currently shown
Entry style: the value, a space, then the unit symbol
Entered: 16.2 gal
